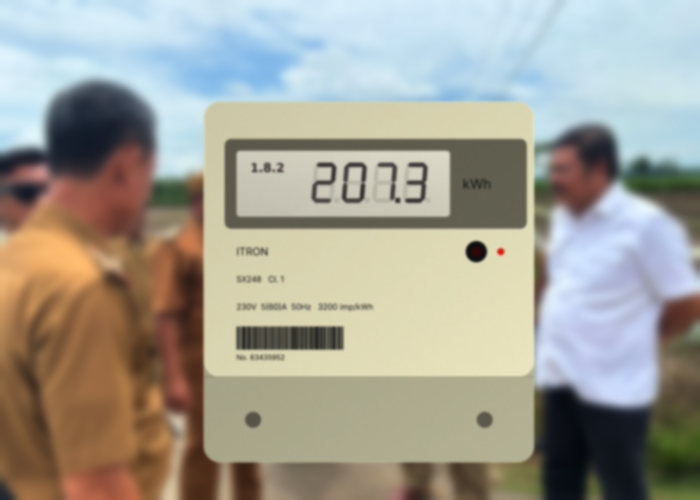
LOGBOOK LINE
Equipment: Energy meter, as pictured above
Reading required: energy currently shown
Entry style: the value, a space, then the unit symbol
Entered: 207.3 kWh
